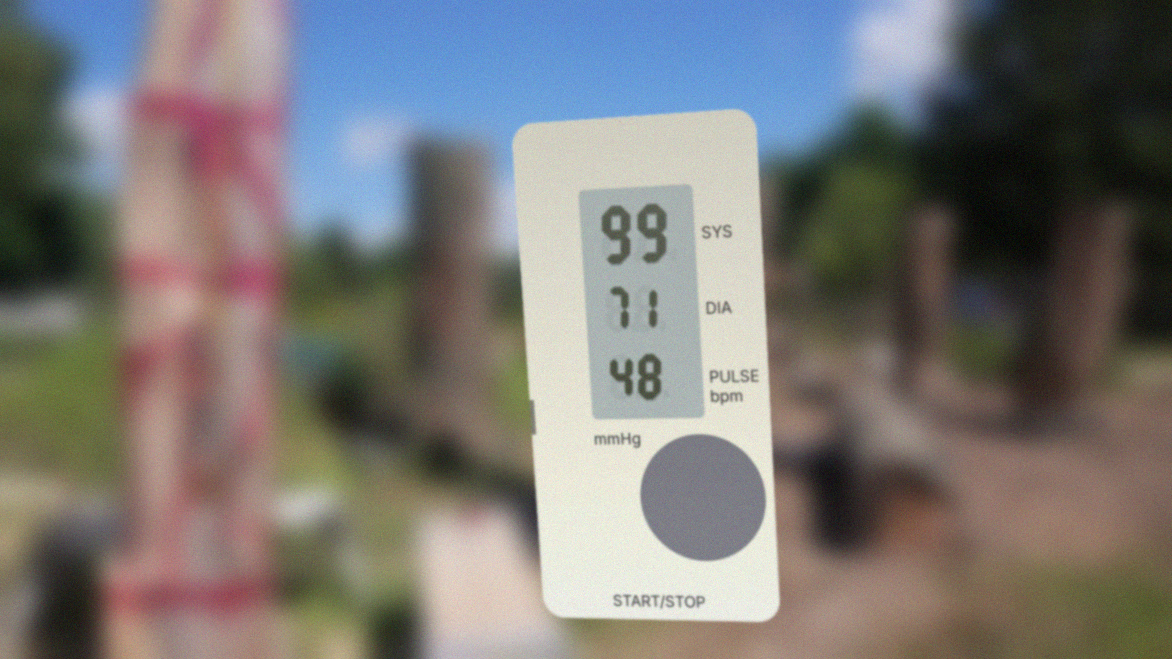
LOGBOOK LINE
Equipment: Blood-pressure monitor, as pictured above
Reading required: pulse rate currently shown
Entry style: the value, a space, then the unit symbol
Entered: 48 bpm
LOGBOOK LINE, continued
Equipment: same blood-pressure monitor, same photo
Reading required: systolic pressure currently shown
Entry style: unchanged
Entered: 99 mmHg
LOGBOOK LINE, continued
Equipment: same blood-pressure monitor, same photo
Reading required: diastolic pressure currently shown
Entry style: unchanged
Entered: 71 mmHg
